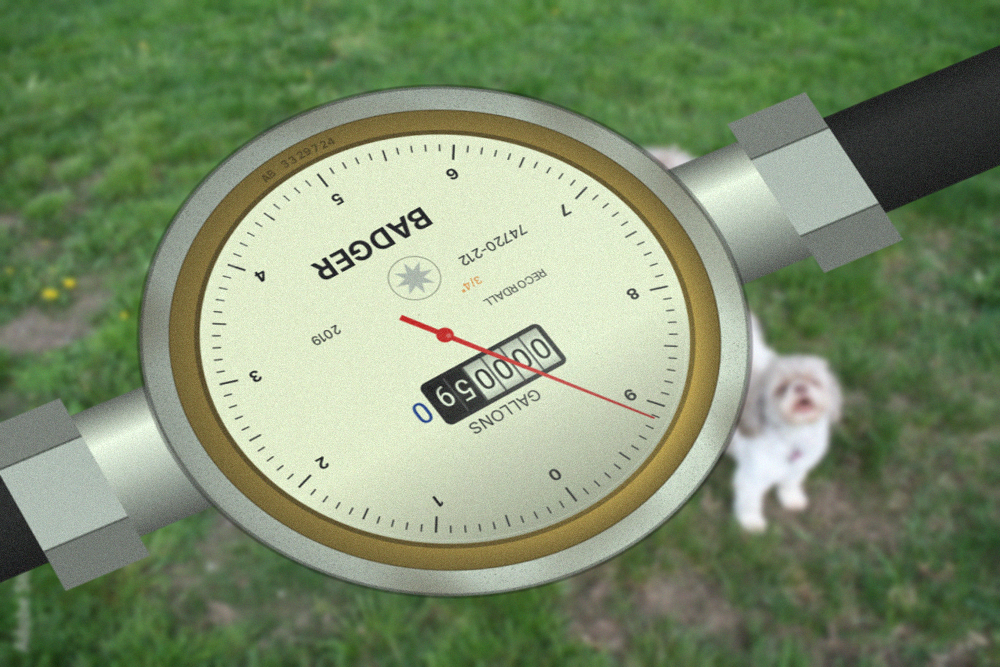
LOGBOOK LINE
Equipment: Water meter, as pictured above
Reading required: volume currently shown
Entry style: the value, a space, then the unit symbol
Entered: 589.1 gal
